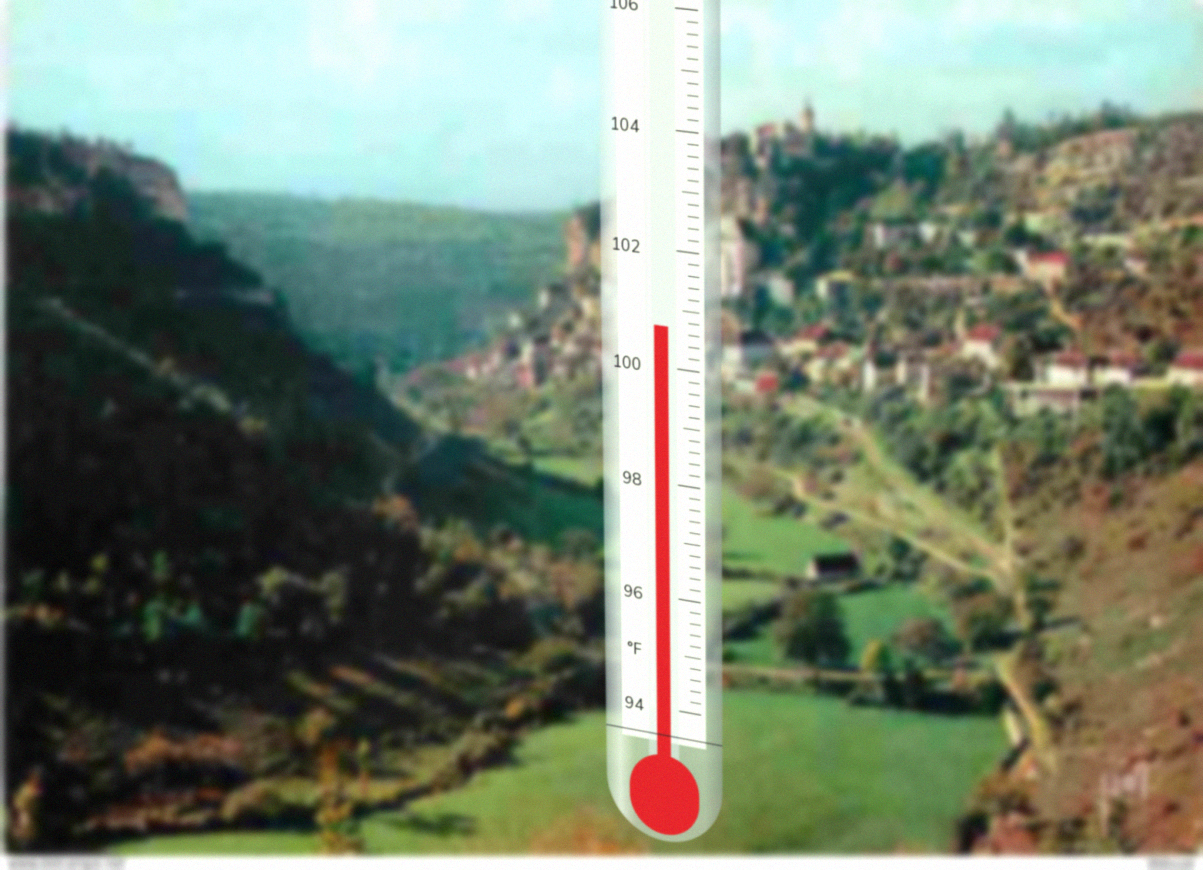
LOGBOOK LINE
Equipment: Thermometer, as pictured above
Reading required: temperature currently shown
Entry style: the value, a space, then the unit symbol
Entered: 100.7 °F
